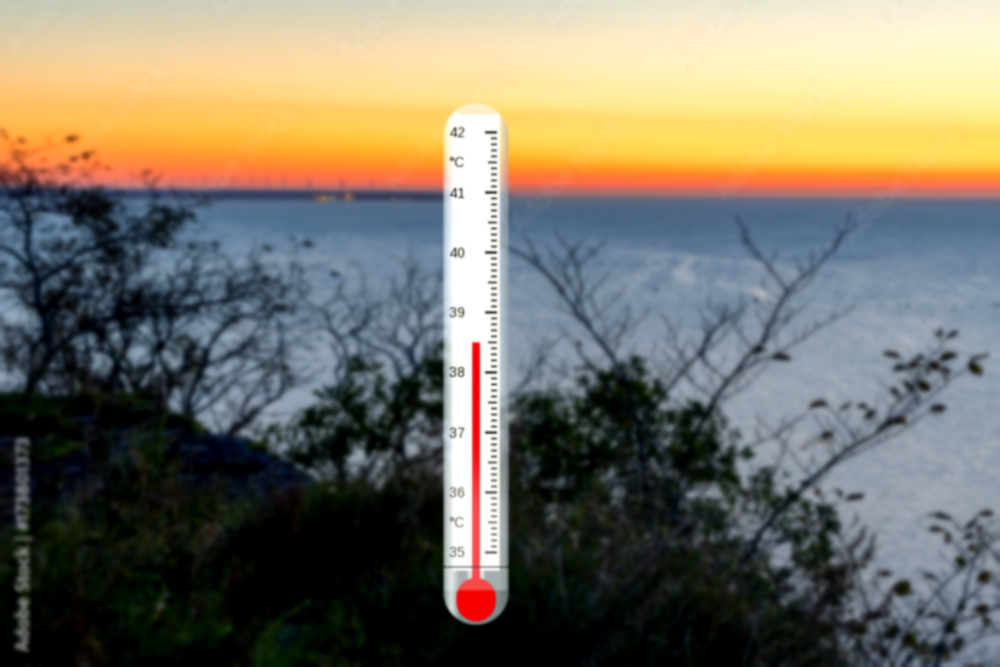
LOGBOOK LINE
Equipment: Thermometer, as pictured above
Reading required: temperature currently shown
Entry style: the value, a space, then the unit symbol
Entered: 38.5 °C
